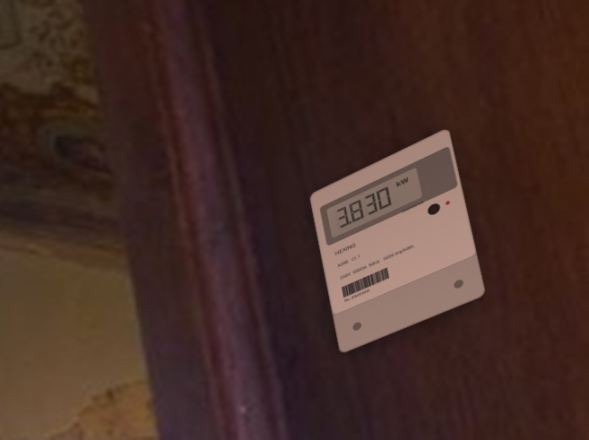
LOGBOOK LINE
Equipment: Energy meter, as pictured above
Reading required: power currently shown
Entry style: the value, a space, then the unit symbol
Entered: 3.830 kW
